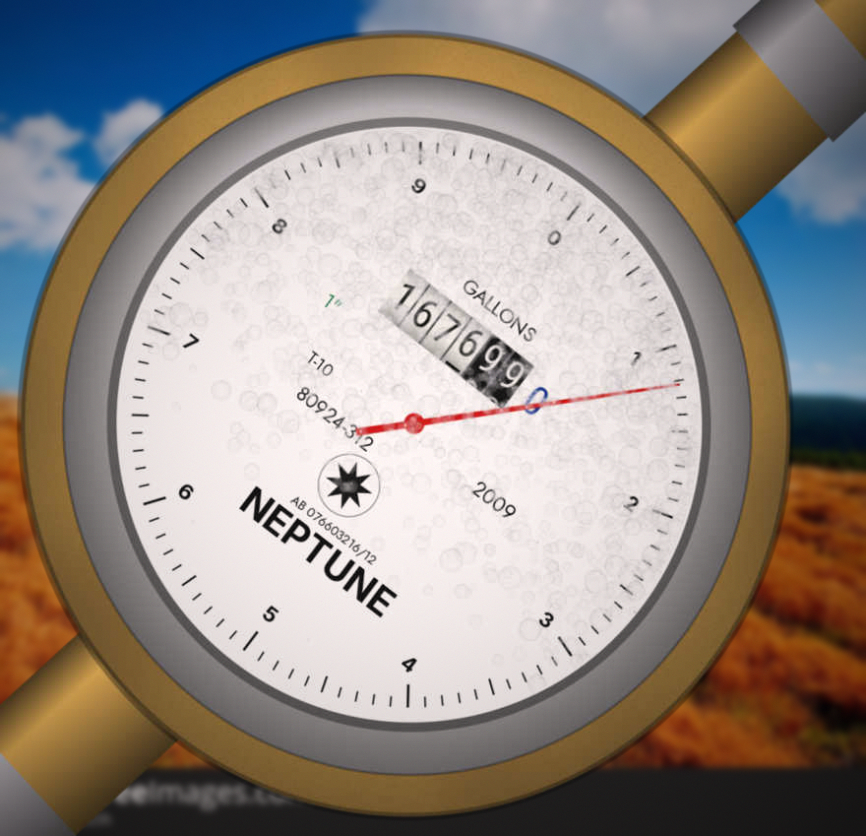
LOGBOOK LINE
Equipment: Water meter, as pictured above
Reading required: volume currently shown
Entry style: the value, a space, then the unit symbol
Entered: 1676991.2 gal
